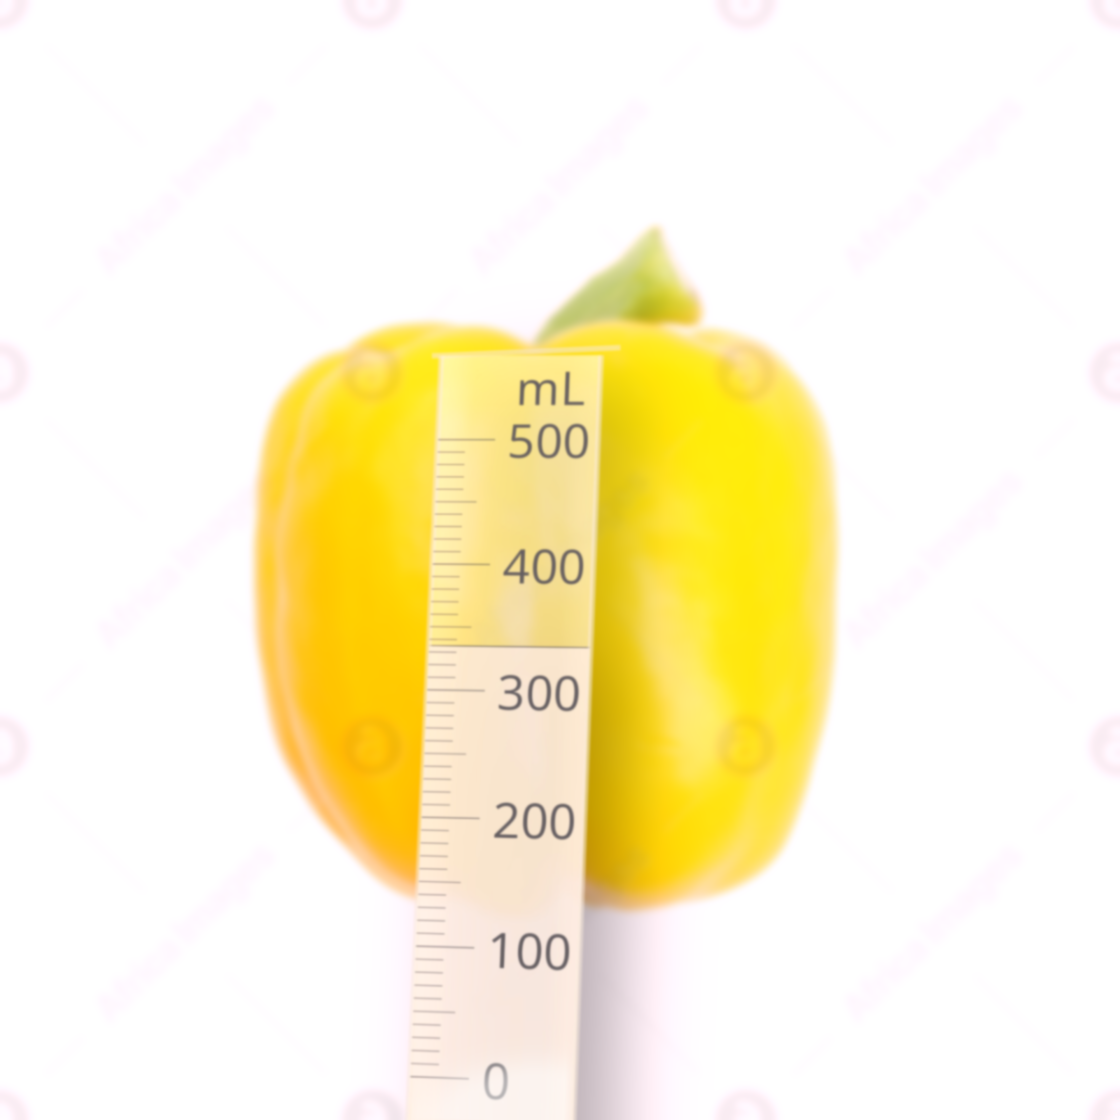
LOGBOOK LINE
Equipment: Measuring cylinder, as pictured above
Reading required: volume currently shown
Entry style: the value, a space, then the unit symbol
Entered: 335 mL
